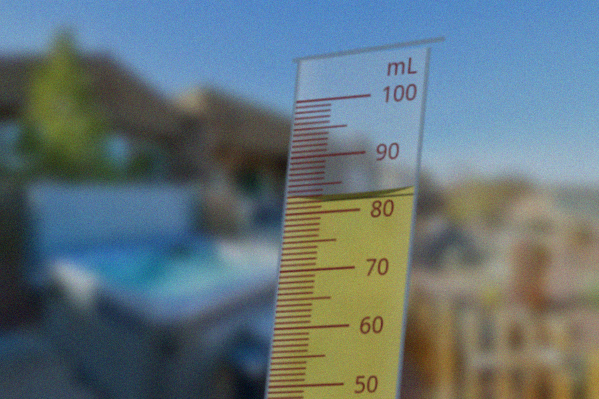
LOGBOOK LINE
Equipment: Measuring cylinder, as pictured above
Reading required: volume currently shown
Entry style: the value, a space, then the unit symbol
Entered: 82 mL
